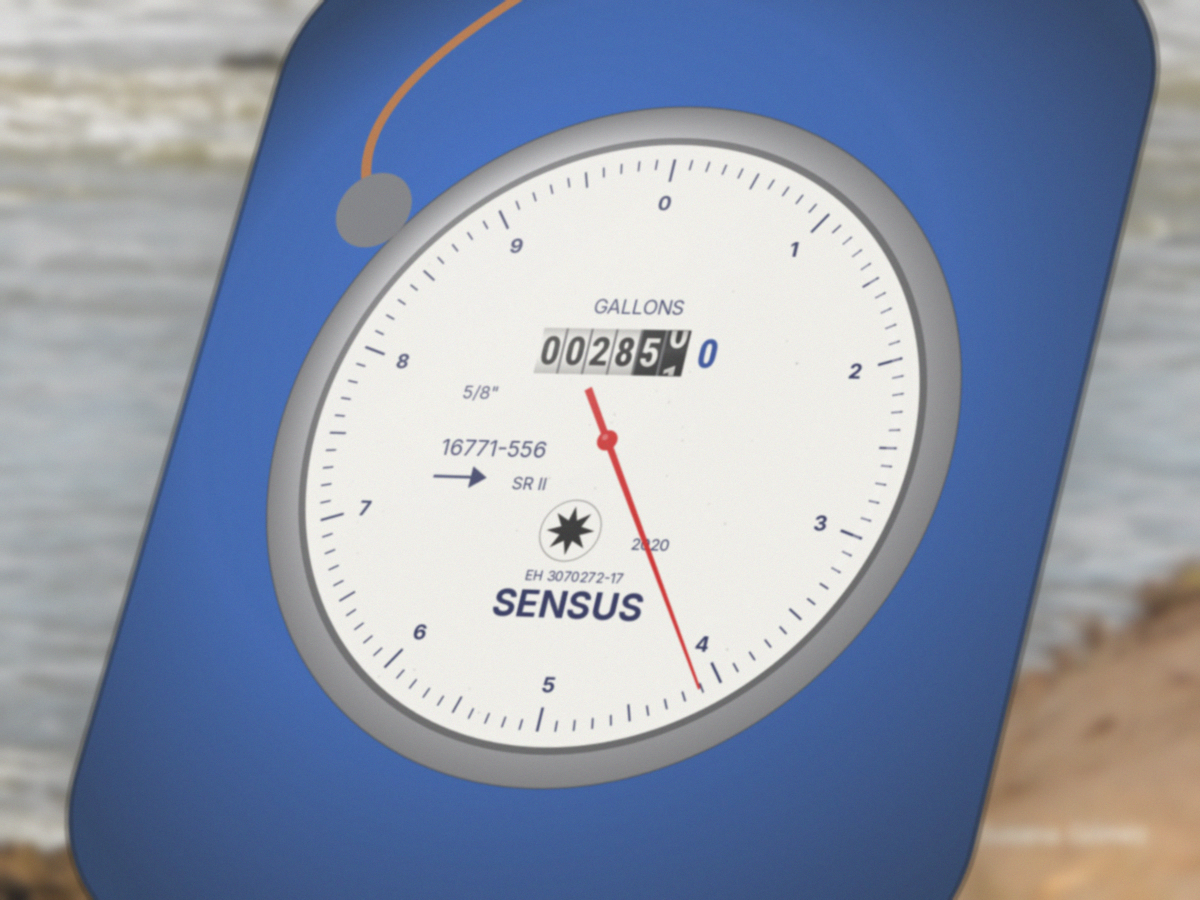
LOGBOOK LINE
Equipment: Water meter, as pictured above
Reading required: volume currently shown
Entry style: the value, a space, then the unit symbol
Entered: 28504.1 gal
